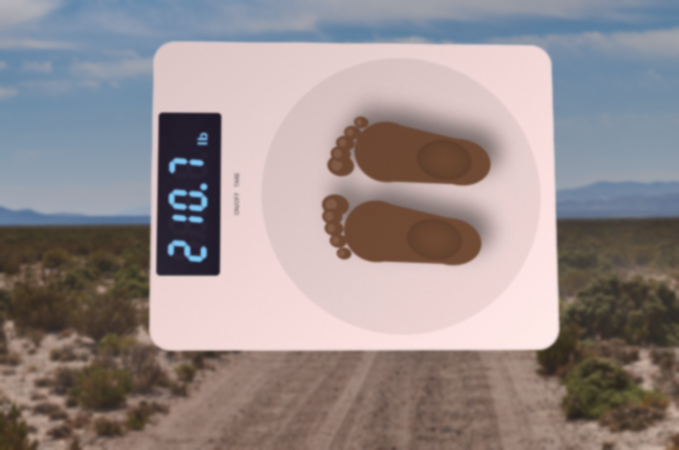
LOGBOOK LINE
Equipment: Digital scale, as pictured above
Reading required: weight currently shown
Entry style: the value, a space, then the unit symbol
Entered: 210.7 lb
